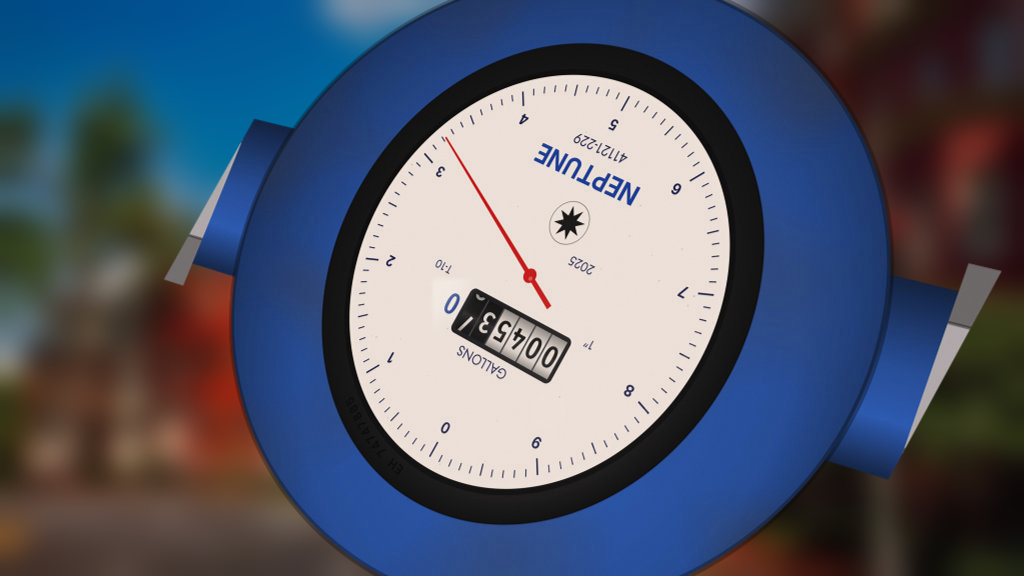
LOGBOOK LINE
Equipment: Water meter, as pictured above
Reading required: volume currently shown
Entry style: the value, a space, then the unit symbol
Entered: 45373.2 gal
